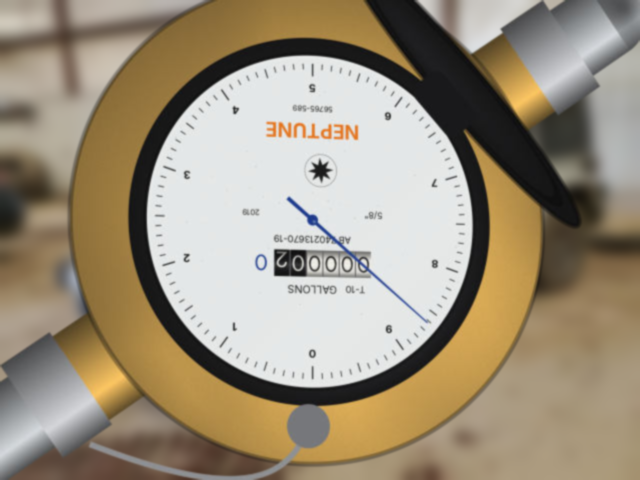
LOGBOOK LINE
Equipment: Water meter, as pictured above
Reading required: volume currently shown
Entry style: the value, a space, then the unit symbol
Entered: 18.6 gal
